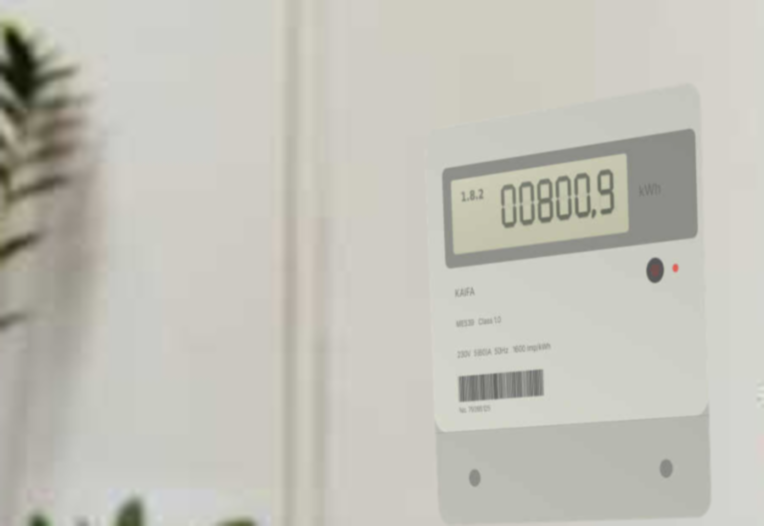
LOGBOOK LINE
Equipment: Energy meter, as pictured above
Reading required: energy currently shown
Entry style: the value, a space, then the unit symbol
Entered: 800.9 kWh
